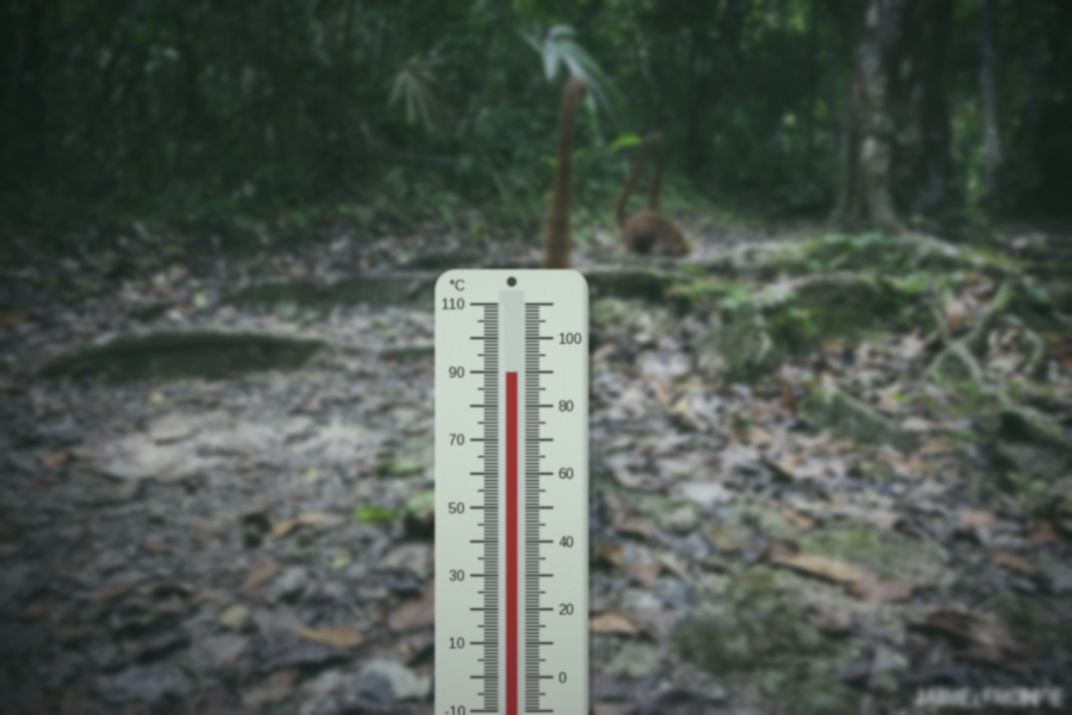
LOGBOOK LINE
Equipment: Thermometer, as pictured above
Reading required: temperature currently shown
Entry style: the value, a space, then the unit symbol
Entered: 90 °C
